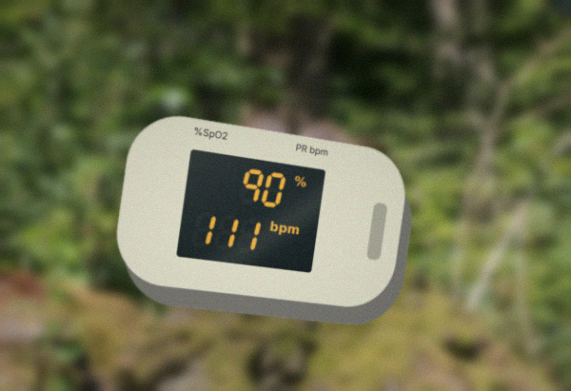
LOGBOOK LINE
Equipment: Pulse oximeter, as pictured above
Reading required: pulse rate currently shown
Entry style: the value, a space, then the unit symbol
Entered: 111 bpm
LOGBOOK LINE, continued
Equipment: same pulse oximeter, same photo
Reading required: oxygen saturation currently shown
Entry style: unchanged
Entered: 90 %
